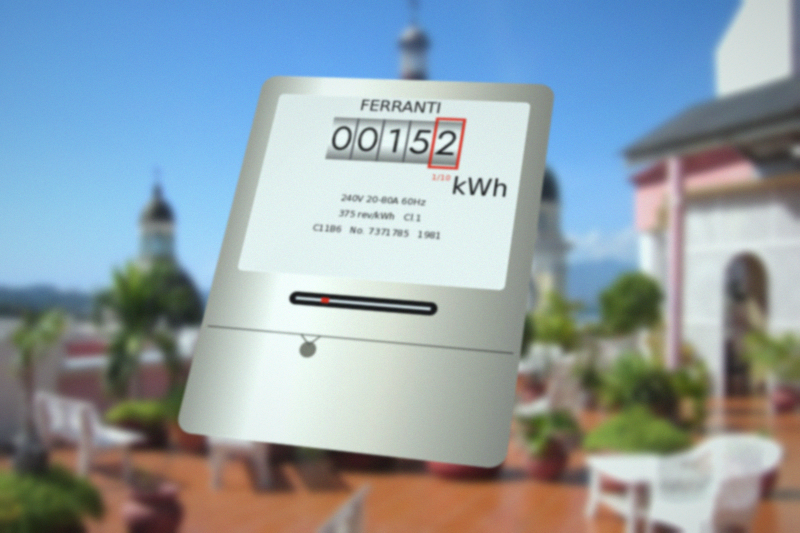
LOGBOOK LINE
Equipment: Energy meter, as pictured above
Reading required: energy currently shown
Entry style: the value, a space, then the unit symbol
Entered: 15.2 kWh
